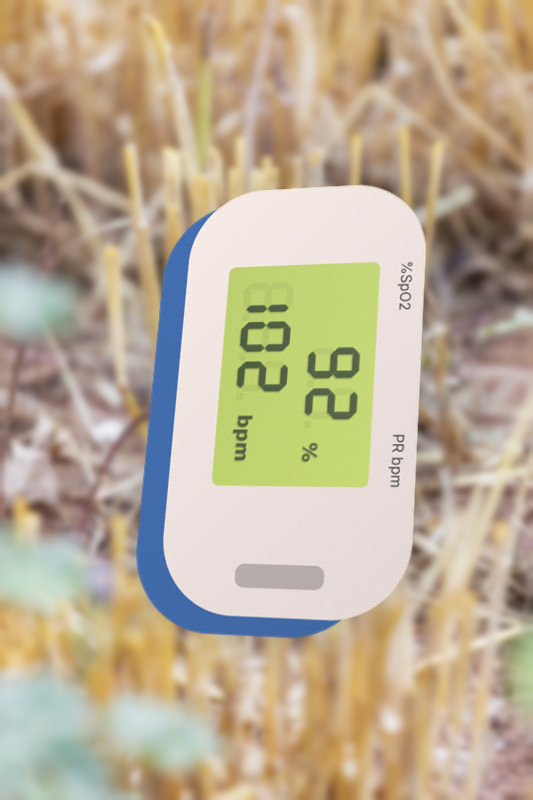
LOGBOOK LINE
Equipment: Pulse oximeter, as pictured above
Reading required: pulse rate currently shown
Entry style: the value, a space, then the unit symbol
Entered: 102 bpm
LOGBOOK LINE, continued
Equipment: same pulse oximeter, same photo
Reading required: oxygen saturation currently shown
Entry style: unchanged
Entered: 92 %
